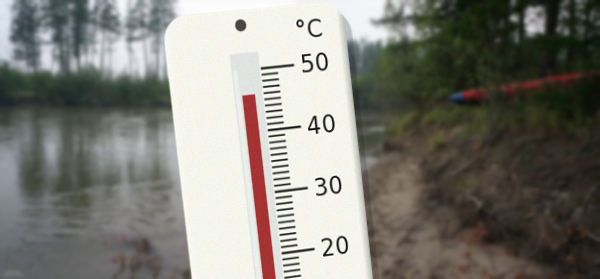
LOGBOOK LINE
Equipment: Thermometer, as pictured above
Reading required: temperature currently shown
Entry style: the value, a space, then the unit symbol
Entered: 46 °C
